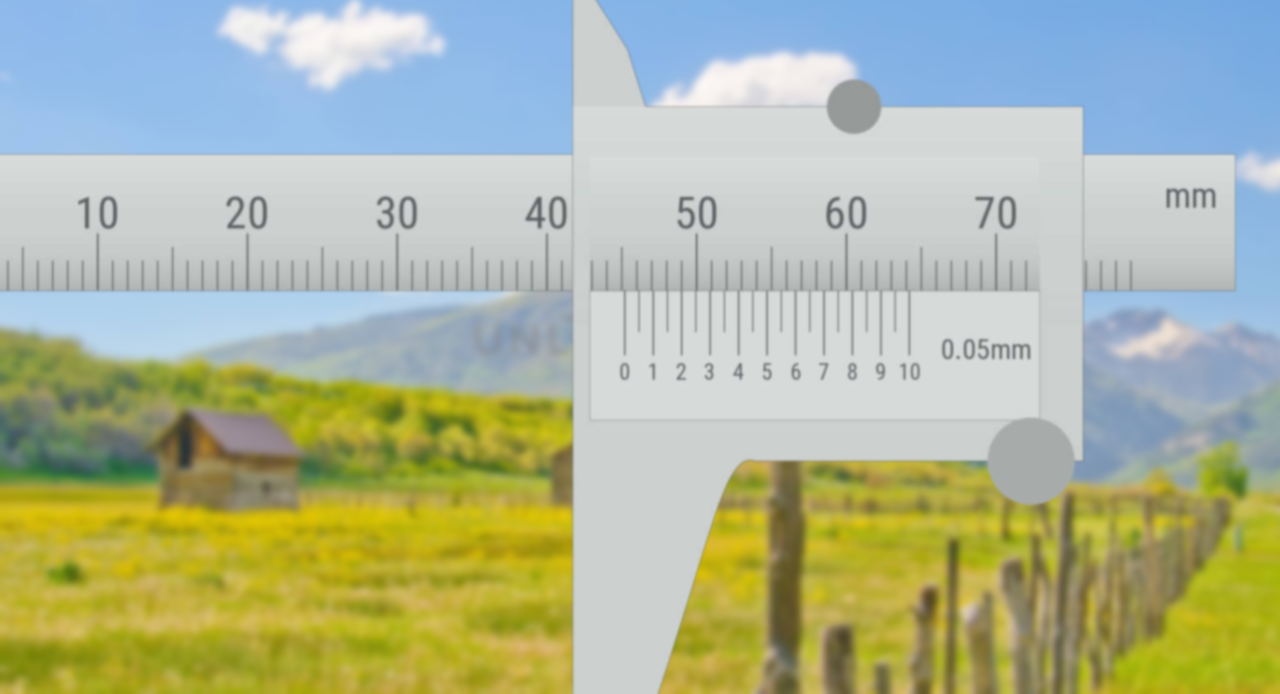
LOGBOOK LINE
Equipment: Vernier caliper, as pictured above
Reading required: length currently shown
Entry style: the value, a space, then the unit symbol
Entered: 45.2 mm
